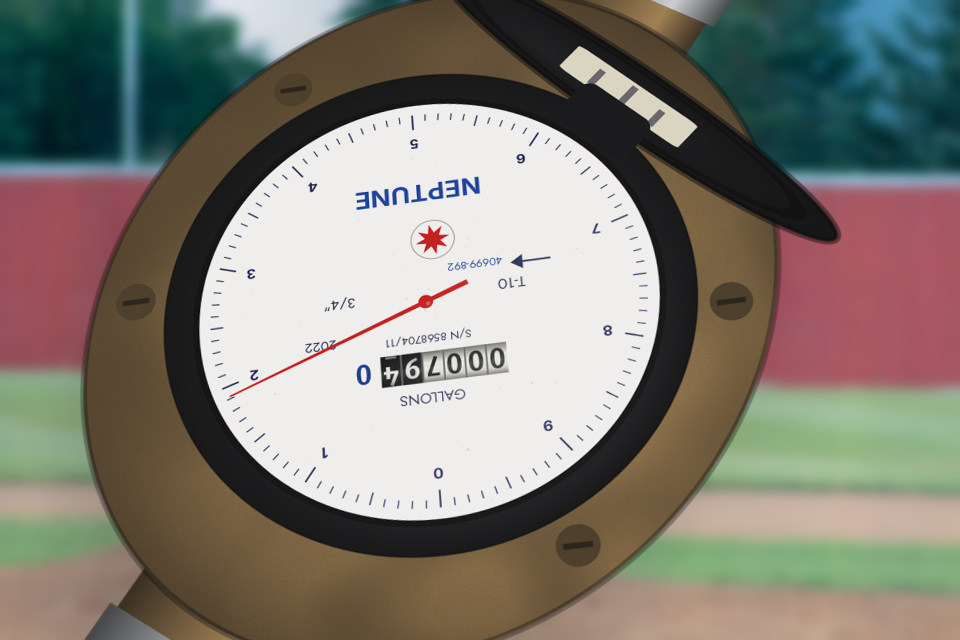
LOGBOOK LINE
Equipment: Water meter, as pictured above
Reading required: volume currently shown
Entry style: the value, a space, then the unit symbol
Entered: 7941.9 gal
